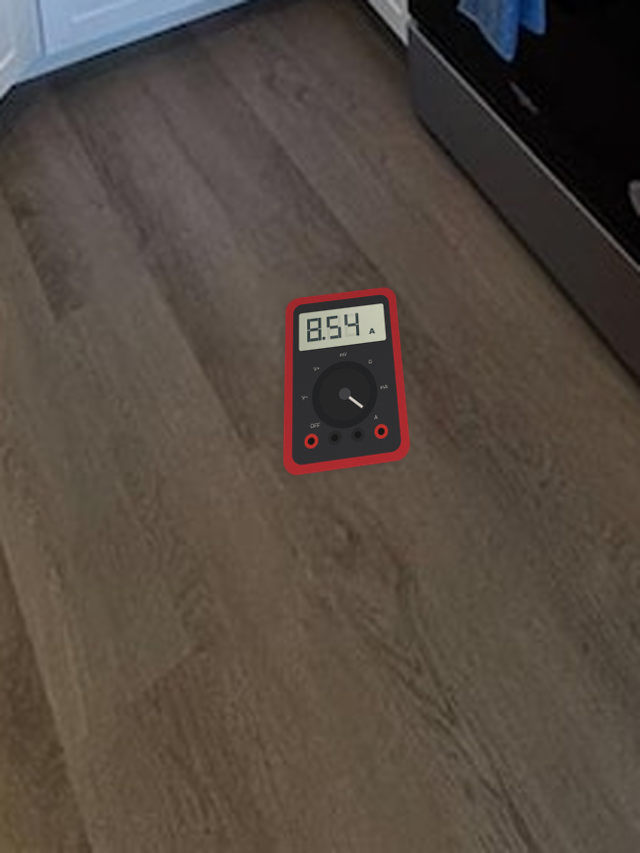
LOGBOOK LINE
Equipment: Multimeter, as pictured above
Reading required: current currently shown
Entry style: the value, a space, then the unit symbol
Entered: 8.54 A
